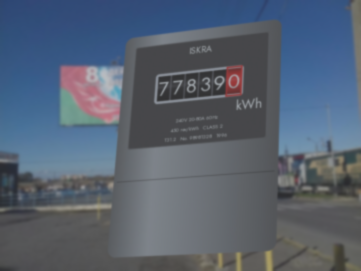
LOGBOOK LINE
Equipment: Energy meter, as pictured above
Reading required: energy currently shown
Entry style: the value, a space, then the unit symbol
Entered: 77839.0 kWh
